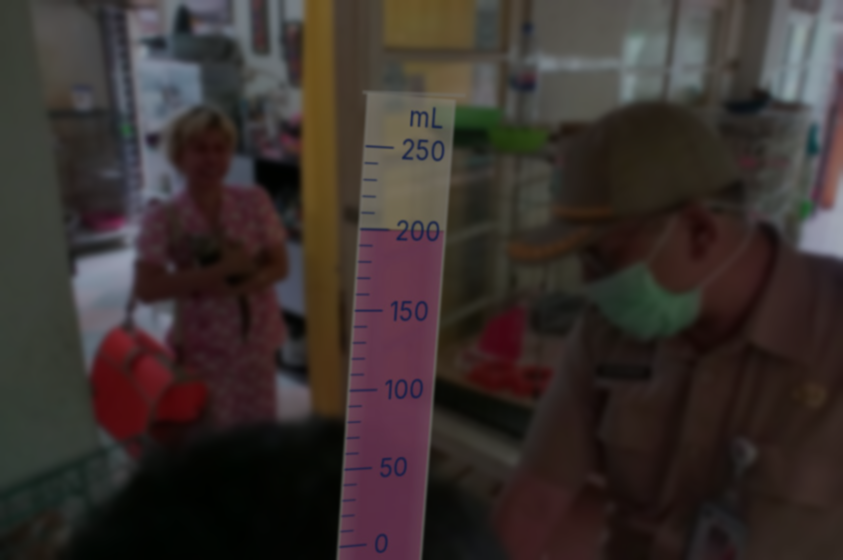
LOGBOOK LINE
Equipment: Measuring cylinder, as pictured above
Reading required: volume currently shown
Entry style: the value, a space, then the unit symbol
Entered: 200 mL
